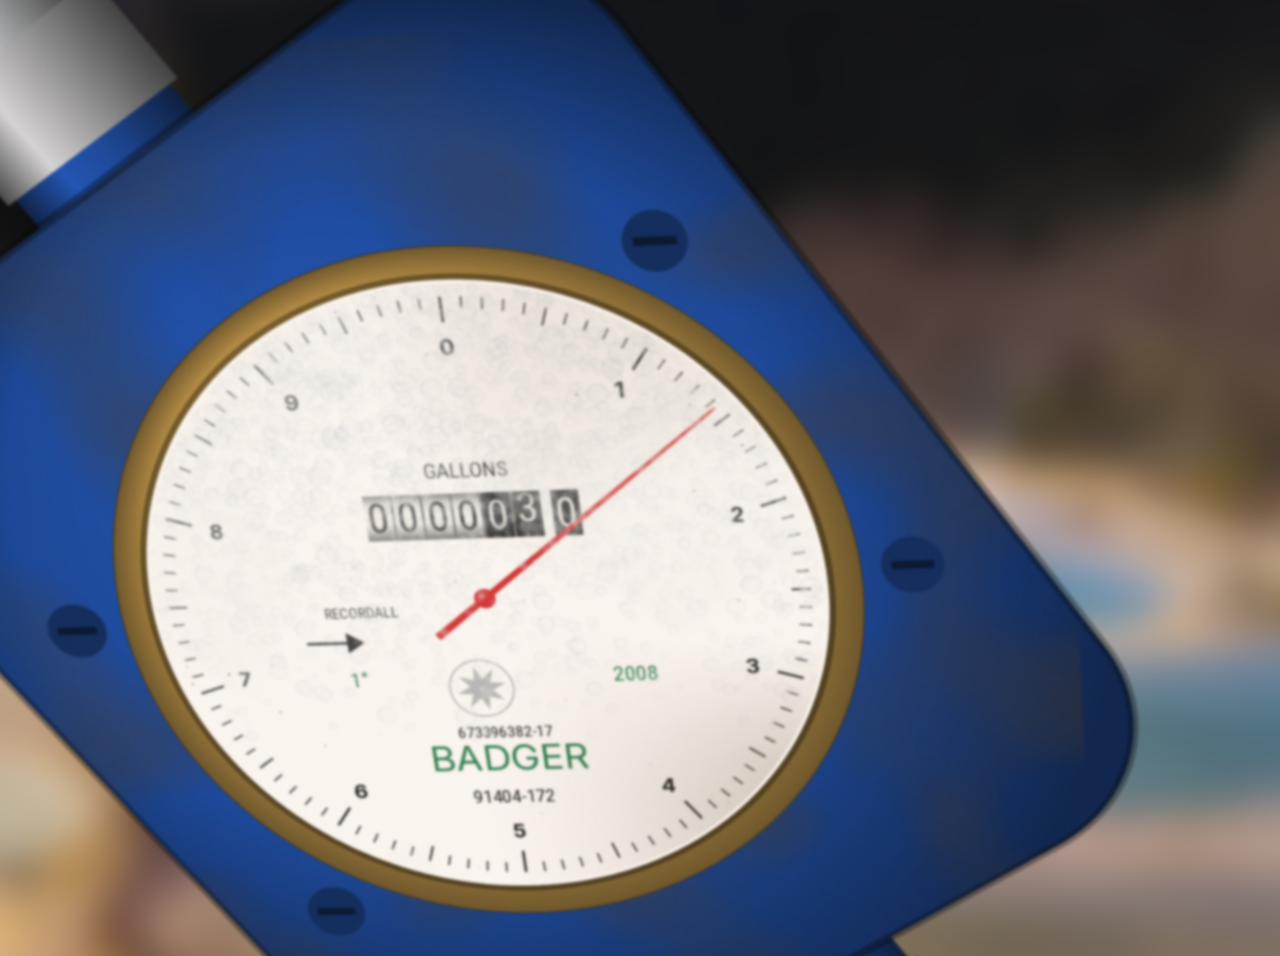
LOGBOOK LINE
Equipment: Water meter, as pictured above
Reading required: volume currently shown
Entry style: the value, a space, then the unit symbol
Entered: 31.4 gal
